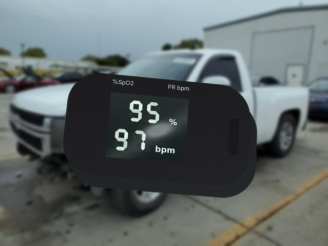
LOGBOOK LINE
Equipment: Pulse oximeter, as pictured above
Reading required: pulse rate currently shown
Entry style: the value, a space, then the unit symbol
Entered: 97 bpm
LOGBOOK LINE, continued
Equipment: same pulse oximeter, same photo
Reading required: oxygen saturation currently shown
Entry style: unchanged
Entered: 95 %
